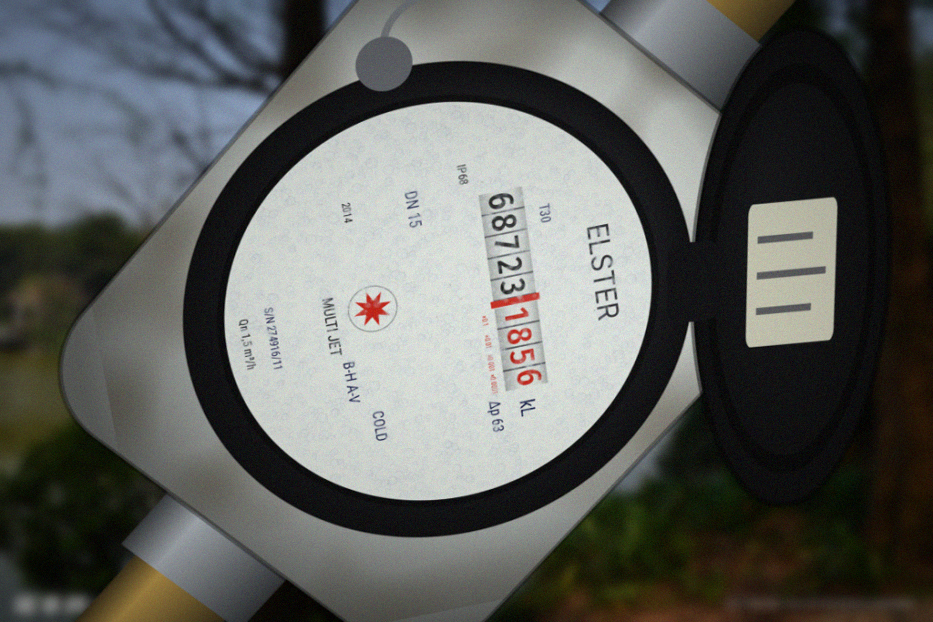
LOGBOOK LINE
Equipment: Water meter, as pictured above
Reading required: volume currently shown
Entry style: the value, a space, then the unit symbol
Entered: 68723.1856 kL
